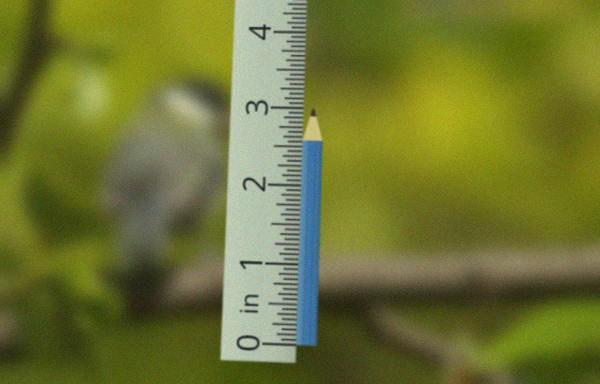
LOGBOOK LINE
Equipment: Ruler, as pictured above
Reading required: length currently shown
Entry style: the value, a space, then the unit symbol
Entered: 3 in
